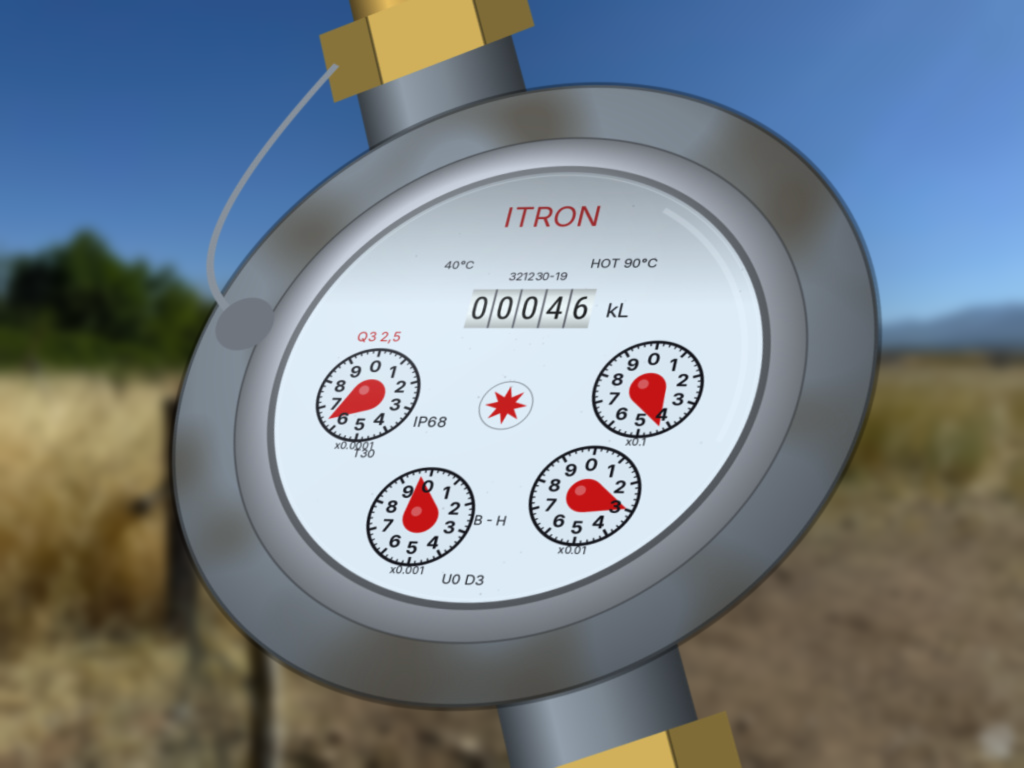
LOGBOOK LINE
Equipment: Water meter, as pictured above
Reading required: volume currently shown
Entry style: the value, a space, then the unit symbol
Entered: 46.4296 kL
